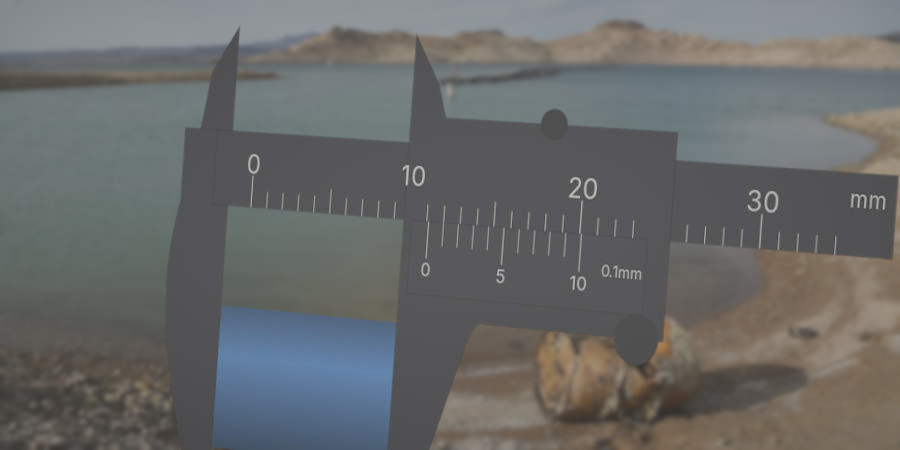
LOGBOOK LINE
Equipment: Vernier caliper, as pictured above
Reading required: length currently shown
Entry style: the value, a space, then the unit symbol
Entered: 11.1 mm
